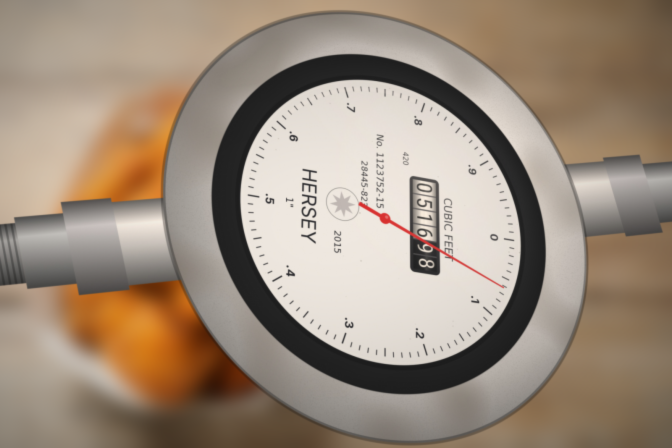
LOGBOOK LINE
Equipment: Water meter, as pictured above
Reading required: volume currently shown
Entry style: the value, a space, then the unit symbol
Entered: 51698.06 ft³
